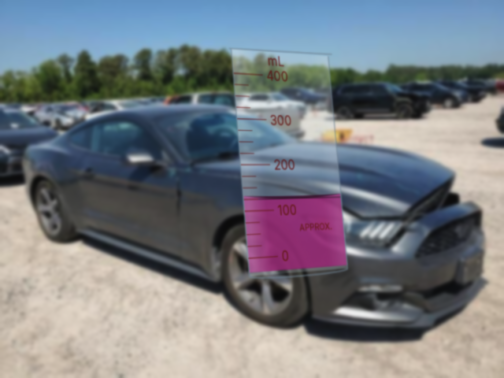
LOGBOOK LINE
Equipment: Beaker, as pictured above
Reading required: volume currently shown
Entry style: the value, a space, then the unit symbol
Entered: 125 mL
